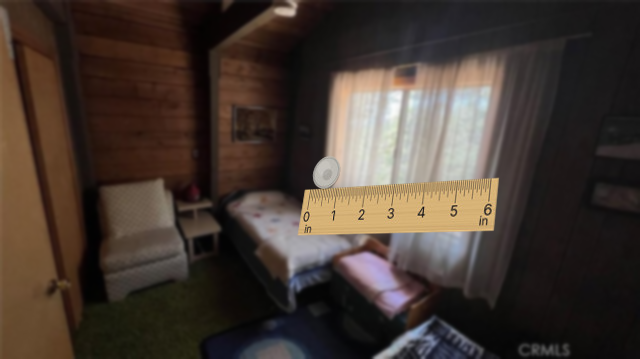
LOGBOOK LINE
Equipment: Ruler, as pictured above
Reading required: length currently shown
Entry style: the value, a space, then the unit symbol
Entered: 1 in
